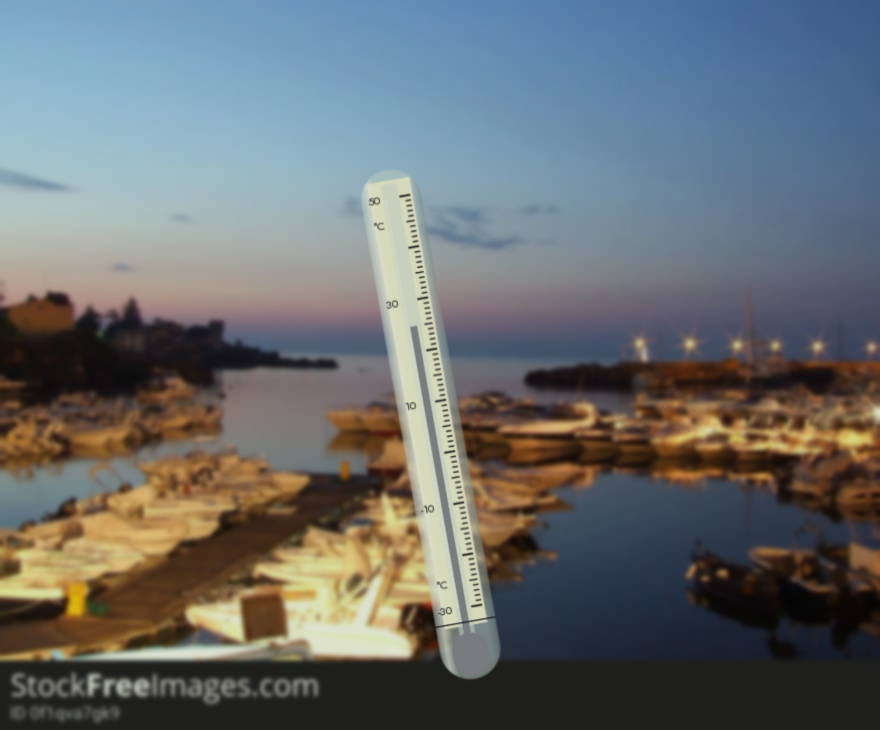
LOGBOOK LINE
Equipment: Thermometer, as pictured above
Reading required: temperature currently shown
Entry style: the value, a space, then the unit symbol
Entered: 25 °C
